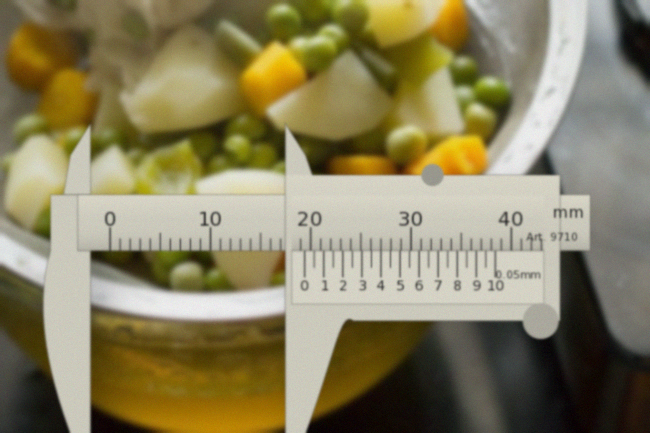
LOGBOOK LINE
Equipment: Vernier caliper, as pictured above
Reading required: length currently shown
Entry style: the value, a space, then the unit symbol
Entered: 19.4 mm
